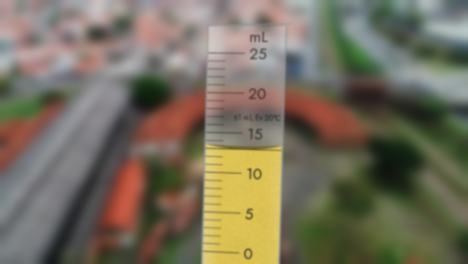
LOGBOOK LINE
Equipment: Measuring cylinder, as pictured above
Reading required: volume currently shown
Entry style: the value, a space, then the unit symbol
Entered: 13 mL
